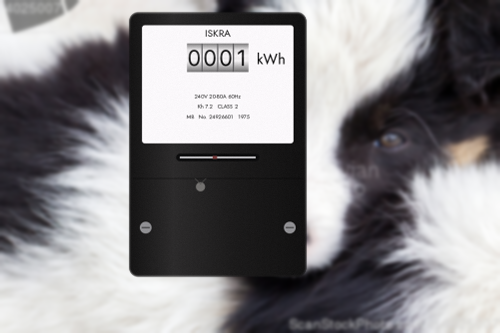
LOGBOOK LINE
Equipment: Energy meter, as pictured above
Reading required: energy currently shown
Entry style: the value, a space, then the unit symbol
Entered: 1 kWh
